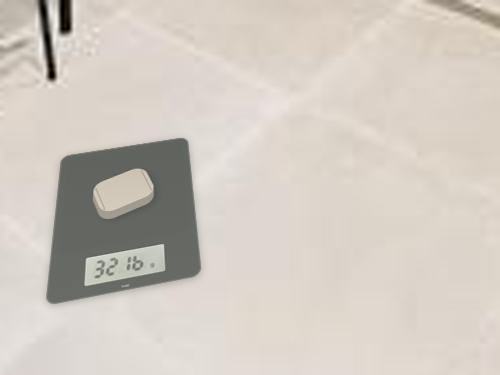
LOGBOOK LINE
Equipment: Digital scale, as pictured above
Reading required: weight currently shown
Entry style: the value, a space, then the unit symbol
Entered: 3216 g
